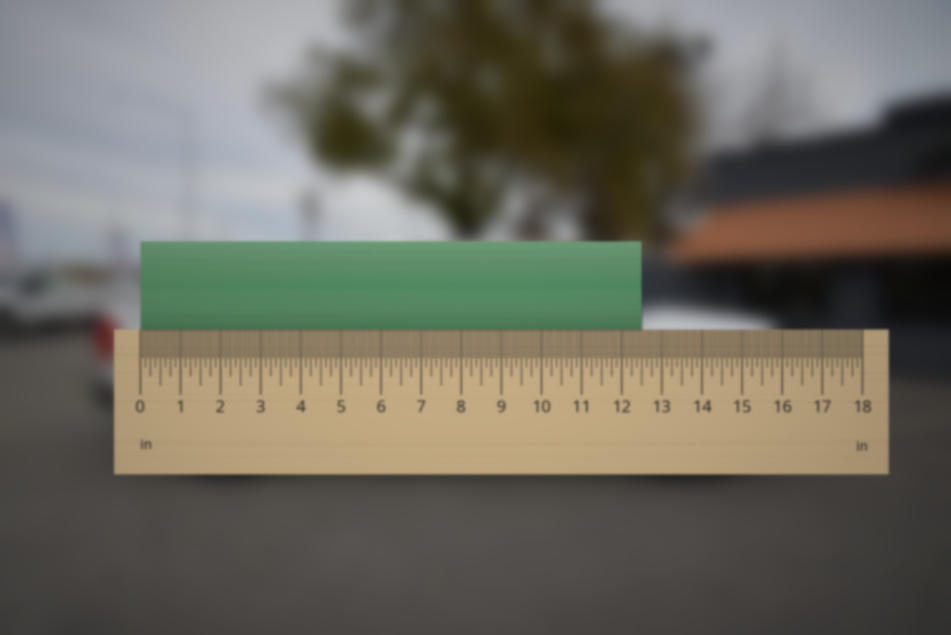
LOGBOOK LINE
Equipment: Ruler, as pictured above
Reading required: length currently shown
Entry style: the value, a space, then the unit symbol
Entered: 12.5 in
